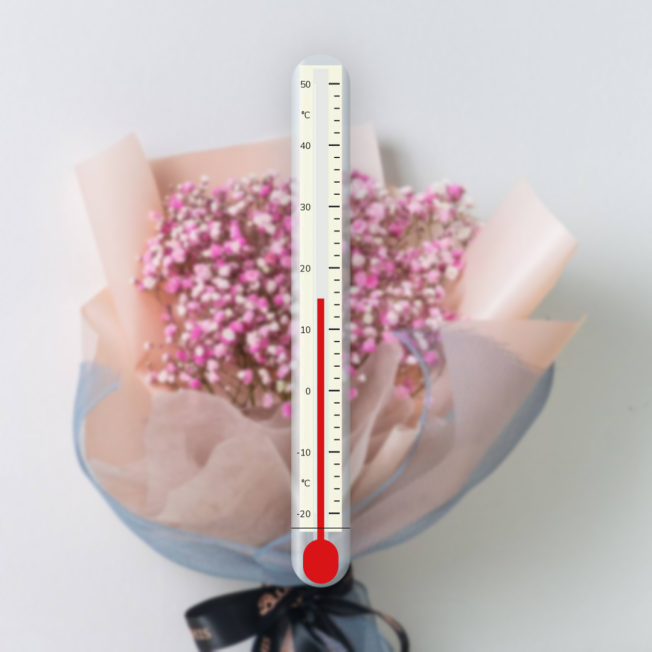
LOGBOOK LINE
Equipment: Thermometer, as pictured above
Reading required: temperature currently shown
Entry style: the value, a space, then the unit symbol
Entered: 15 °C
